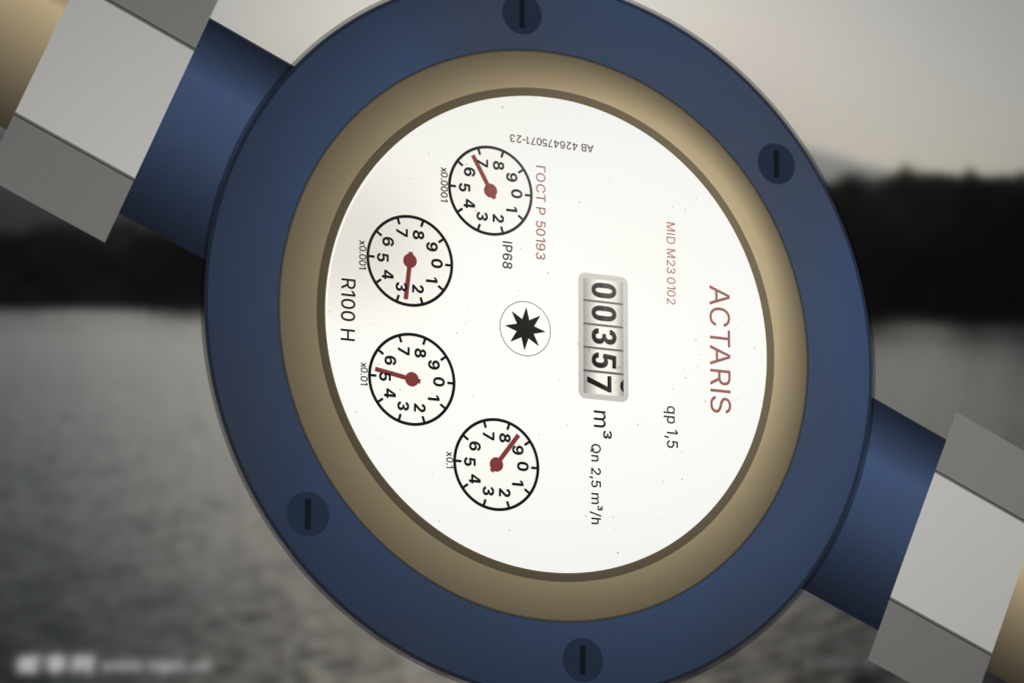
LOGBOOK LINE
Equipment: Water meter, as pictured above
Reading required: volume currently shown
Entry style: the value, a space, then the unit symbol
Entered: 356.8526 m³
